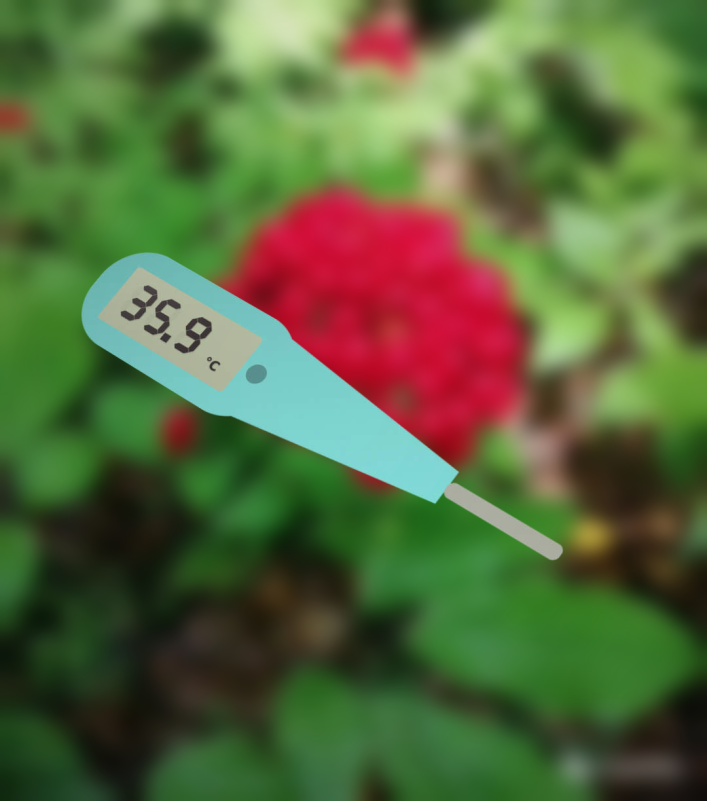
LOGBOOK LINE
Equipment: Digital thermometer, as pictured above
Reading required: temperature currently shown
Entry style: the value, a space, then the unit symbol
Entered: 35.9 °C
